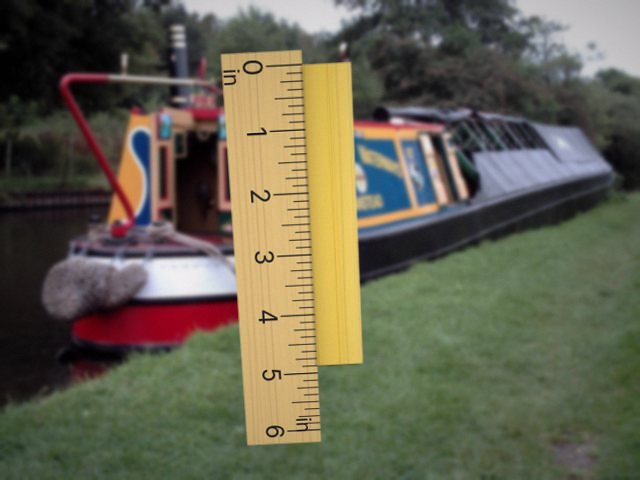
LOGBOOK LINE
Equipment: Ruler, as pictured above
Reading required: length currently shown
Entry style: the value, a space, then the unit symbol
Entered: 4.875 in
